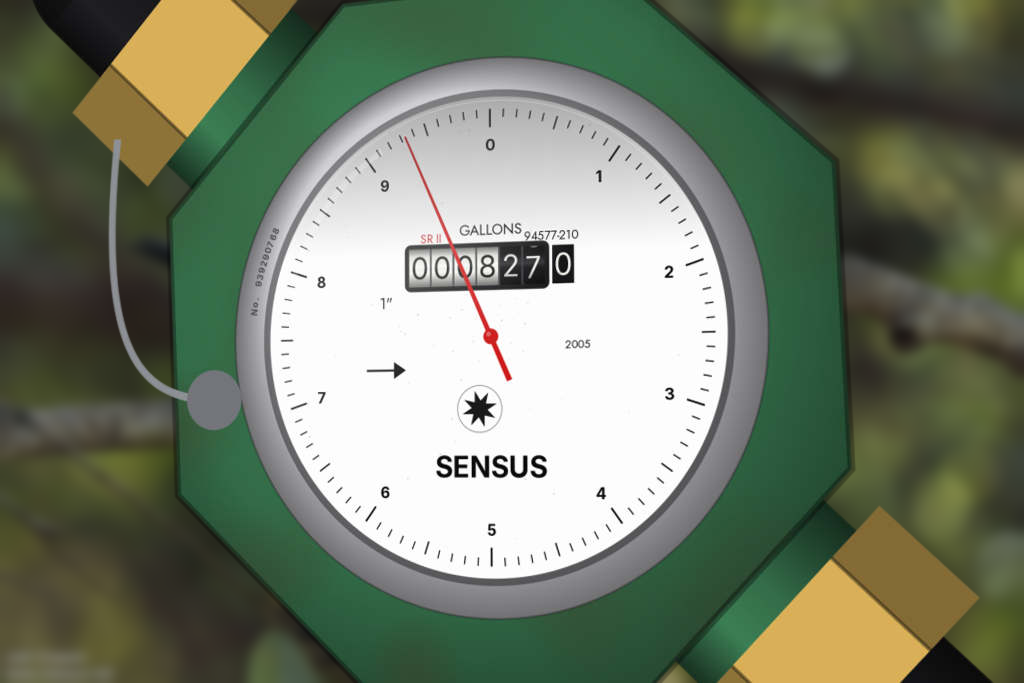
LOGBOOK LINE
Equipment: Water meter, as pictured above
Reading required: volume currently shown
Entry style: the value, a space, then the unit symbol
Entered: 8269.3 gal
